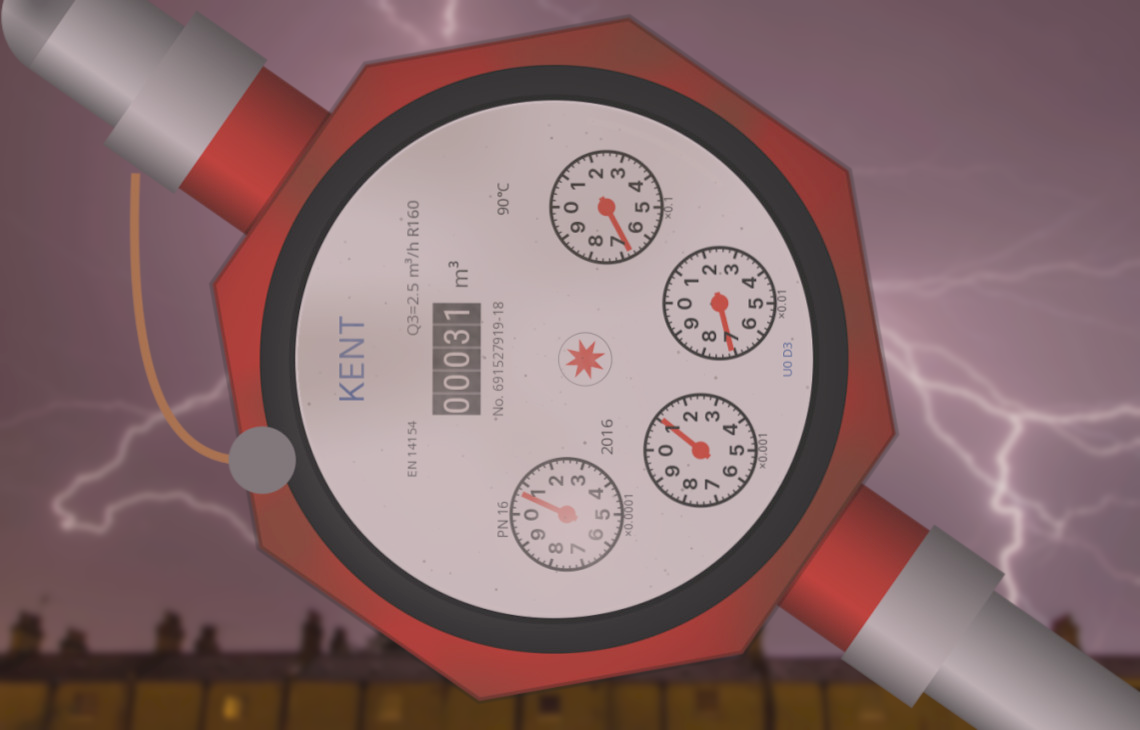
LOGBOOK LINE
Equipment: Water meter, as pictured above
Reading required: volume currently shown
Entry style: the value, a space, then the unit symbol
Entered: 31.6710 m³
